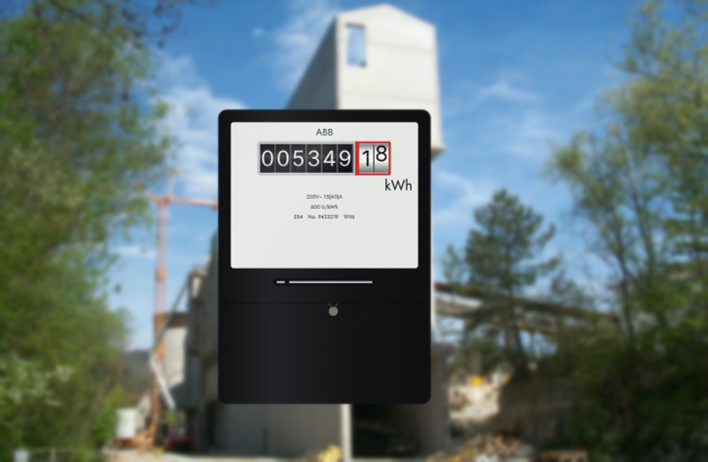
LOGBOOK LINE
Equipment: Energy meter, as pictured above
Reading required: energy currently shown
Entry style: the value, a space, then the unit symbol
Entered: 5349.18 kWh
